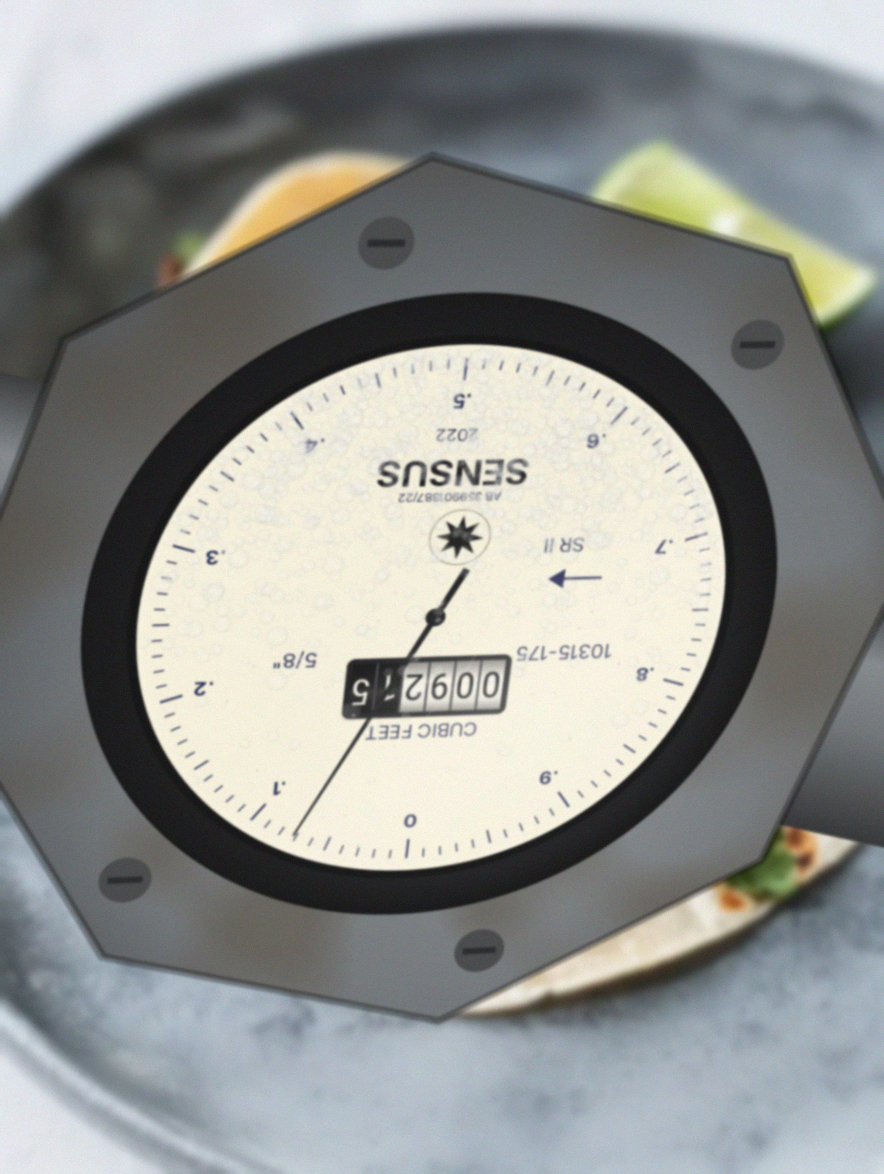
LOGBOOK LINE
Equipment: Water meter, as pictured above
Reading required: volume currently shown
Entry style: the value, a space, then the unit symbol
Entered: 9215.07 ft³
